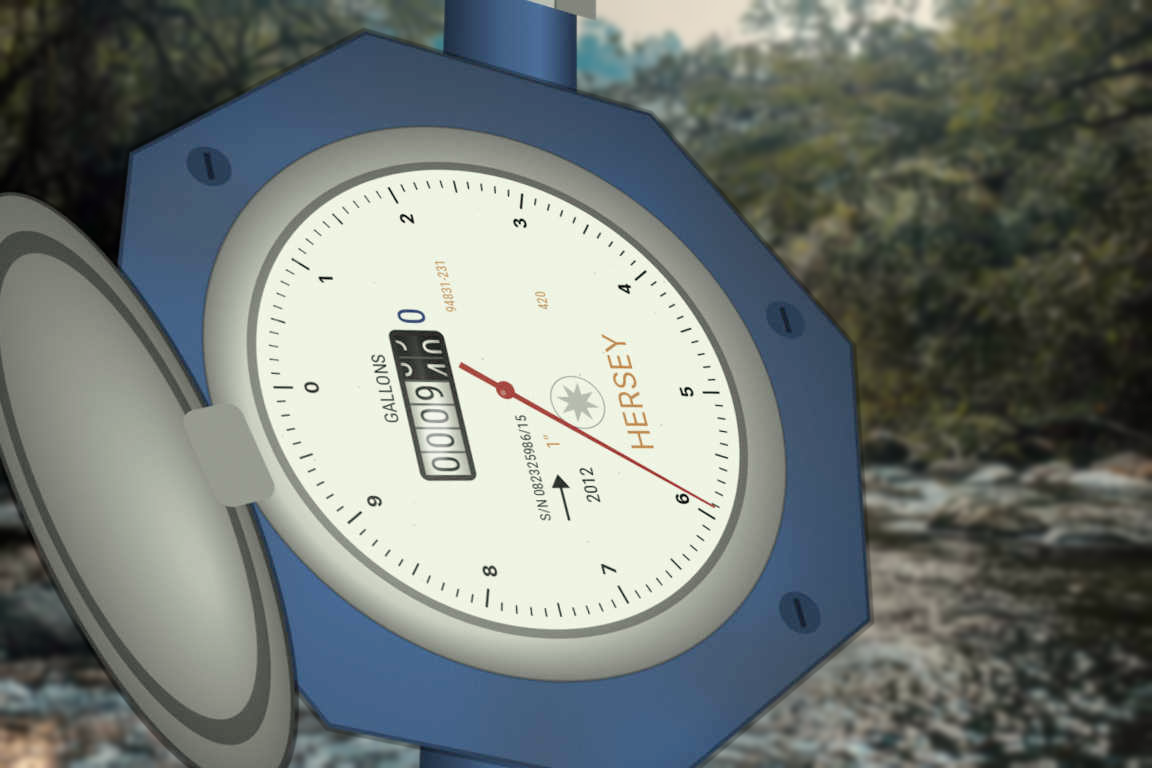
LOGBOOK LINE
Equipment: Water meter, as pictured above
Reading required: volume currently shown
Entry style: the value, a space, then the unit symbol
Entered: 9395.9 gal
